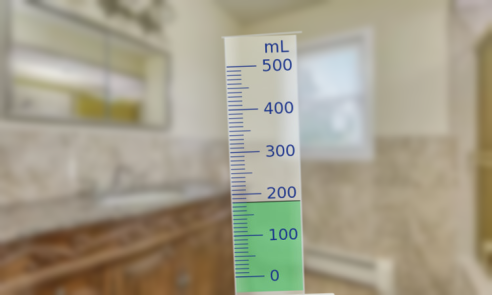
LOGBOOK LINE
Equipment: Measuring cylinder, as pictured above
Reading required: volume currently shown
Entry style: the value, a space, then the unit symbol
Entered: 180 mL
